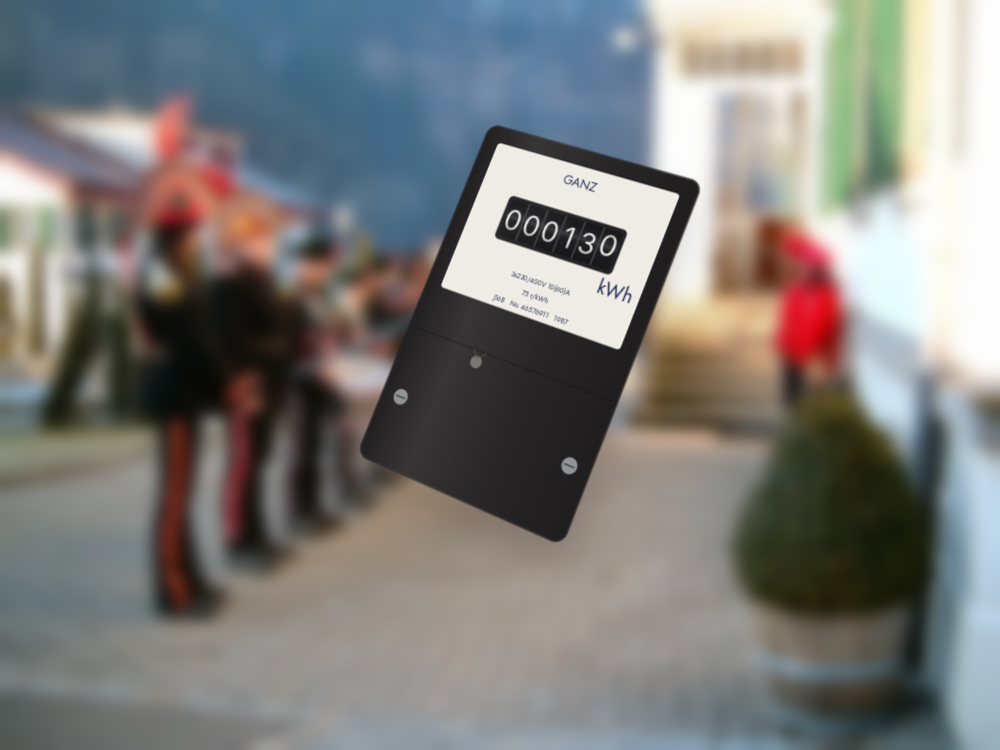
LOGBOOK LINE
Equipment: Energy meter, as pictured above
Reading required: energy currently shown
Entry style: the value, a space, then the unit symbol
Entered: 130 kWh
